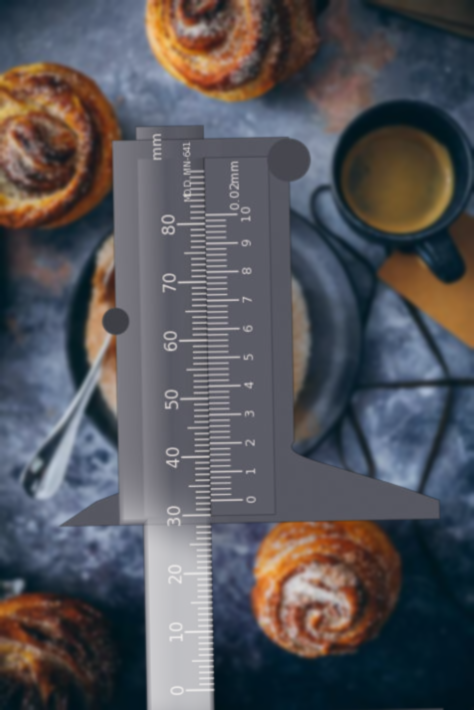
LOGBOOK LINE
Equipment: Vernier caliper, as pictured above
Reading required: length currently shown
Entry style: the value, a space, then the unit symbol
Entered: 32.5 mm
